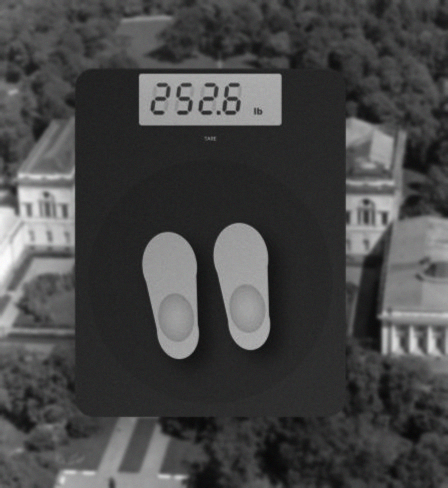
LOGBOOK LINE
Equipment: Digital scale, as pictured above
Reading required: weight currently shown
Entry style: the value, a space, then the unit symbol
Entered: 252.6 lb
